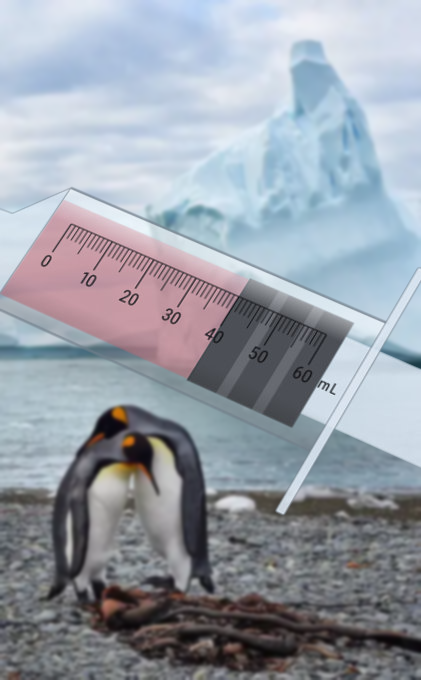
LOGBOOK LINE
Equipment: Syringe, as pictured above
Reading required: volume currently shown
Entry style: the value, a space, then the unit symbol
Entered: 40 mL
